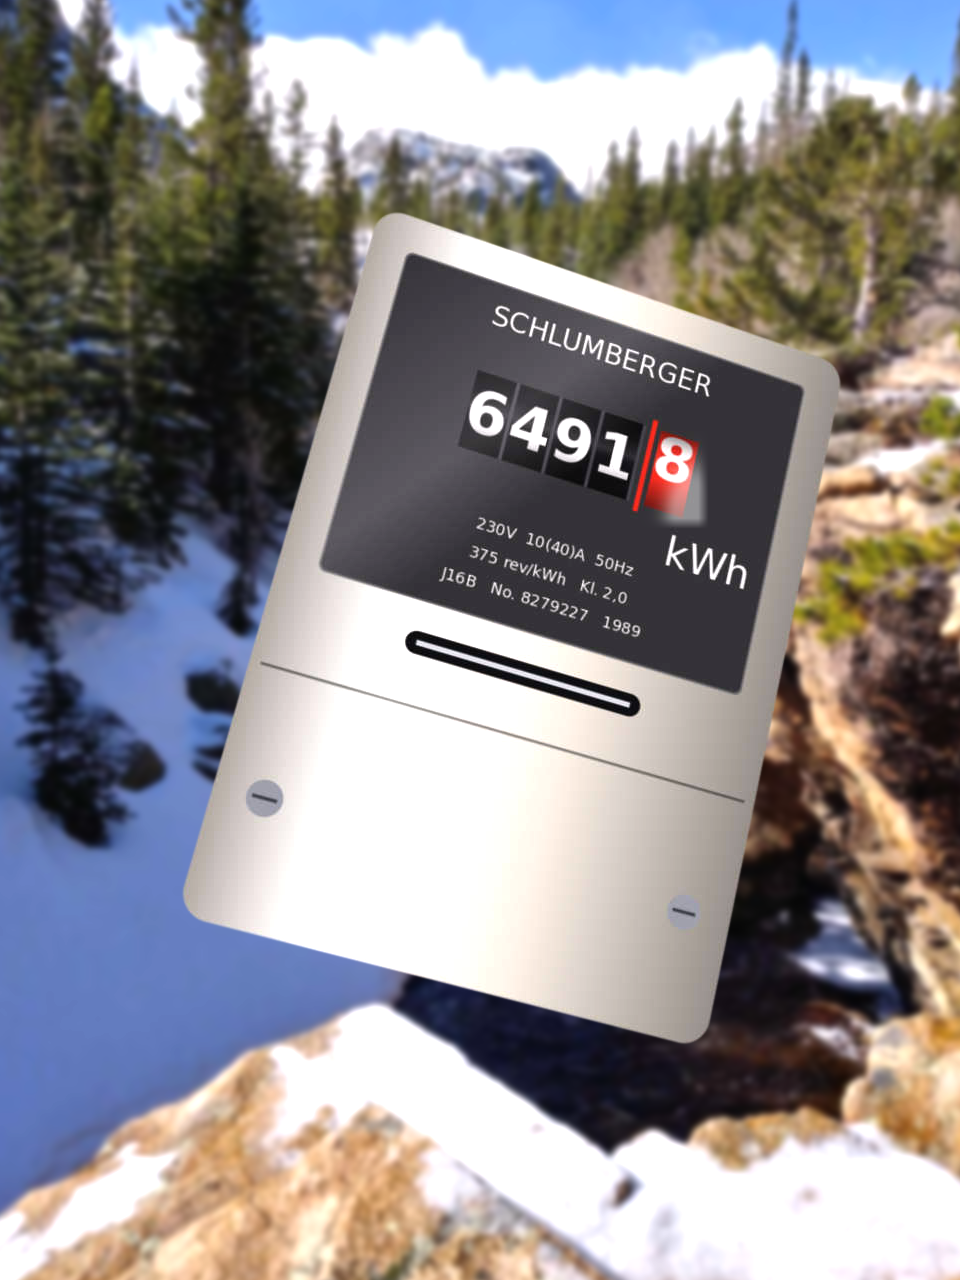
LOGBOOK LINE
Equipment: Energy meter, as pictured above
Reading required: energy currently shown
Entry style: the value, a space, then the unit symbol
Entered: 6491.8 kWh
